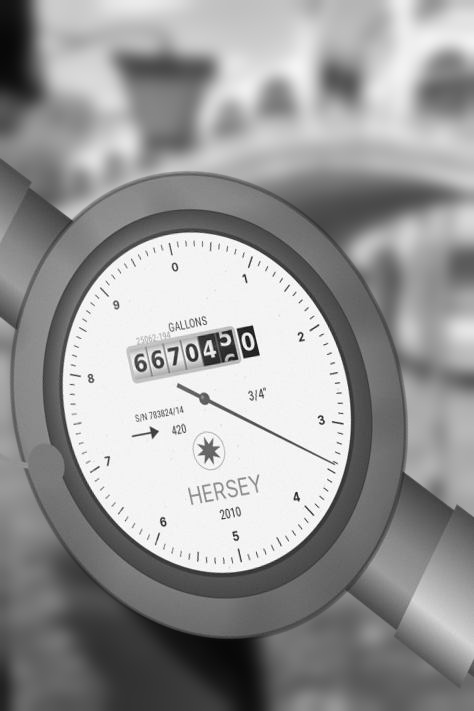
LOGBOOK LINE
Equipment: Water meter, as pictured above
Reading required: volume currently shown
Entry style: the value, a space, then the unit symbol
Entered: 6670453.4 gal
